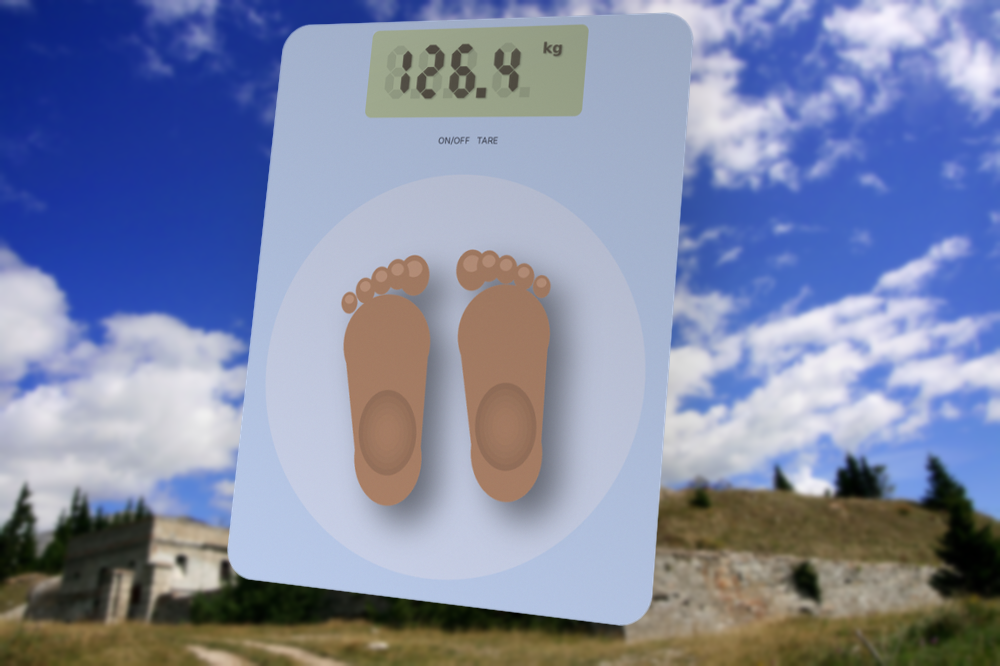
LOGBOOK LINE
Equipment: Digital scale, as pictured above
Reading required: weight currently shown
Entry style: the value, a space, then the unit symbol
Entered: 126.4 kg
